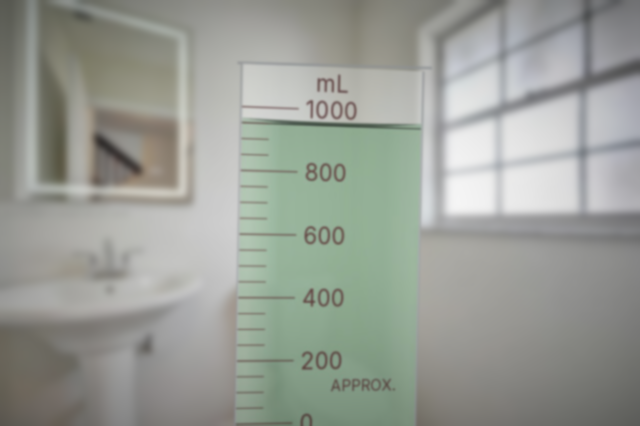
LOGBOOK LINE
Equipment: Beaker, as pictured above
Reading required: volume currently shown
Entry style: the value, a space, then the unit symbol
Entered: 950 mL
